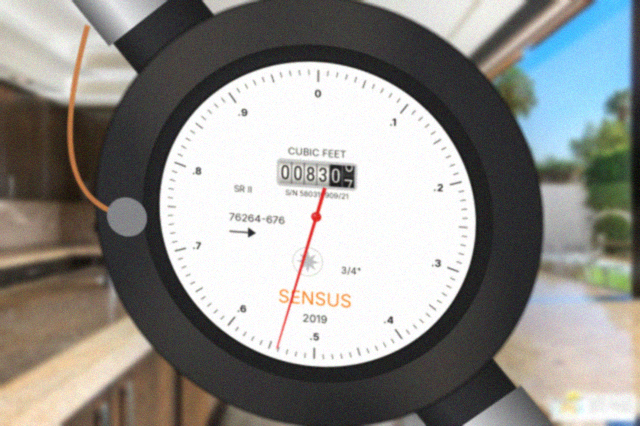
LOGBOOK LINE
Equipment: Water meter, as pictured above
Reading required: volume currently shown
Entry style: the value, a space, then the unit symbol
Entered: 8306.54 ft³
